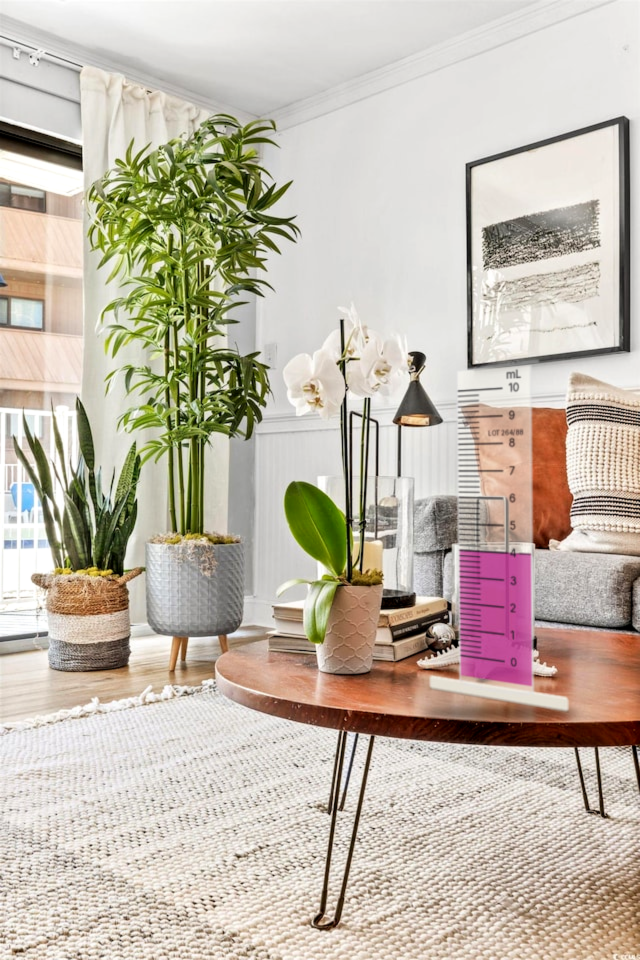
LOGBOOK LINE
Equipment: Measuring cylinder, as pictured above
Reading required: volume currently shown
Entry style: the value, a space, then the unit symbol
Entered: 4 mL
